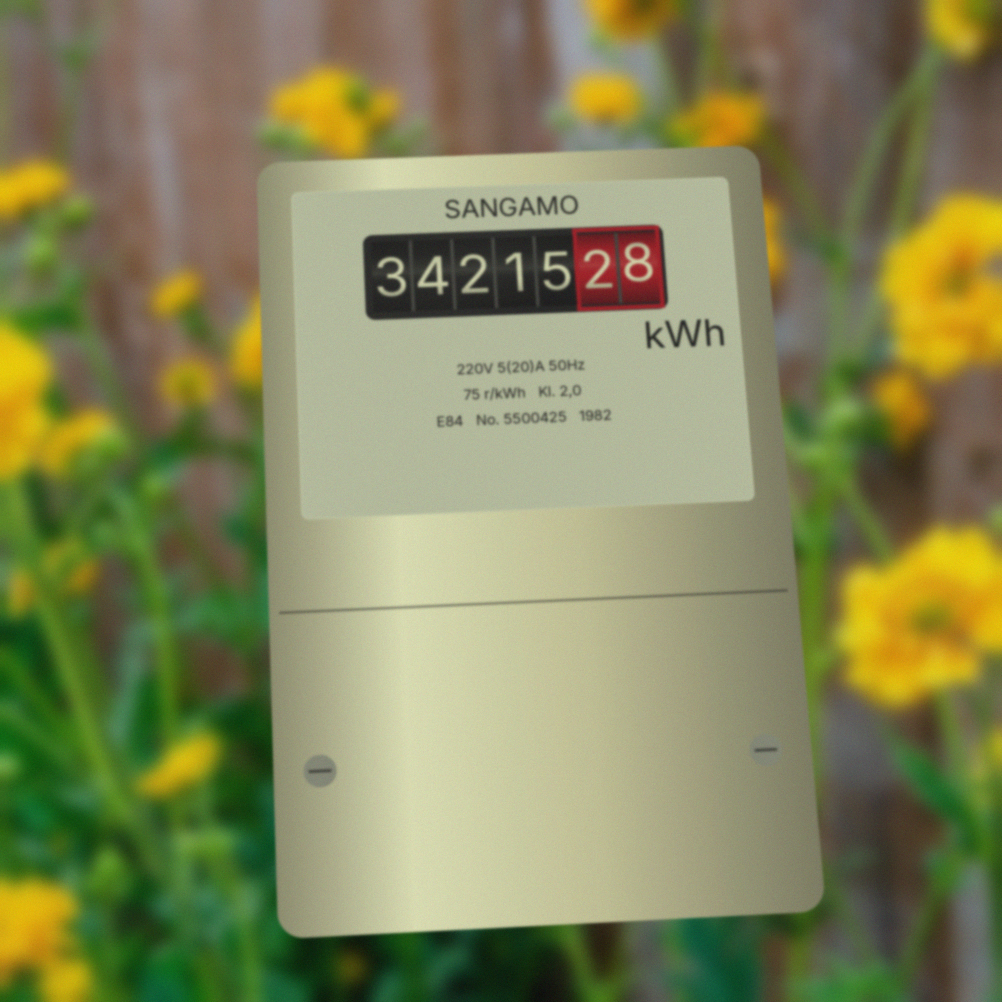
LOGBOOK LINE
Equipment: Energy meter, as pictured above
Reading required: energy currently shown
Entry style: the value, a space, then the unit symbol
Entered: 34215.28 kWh
